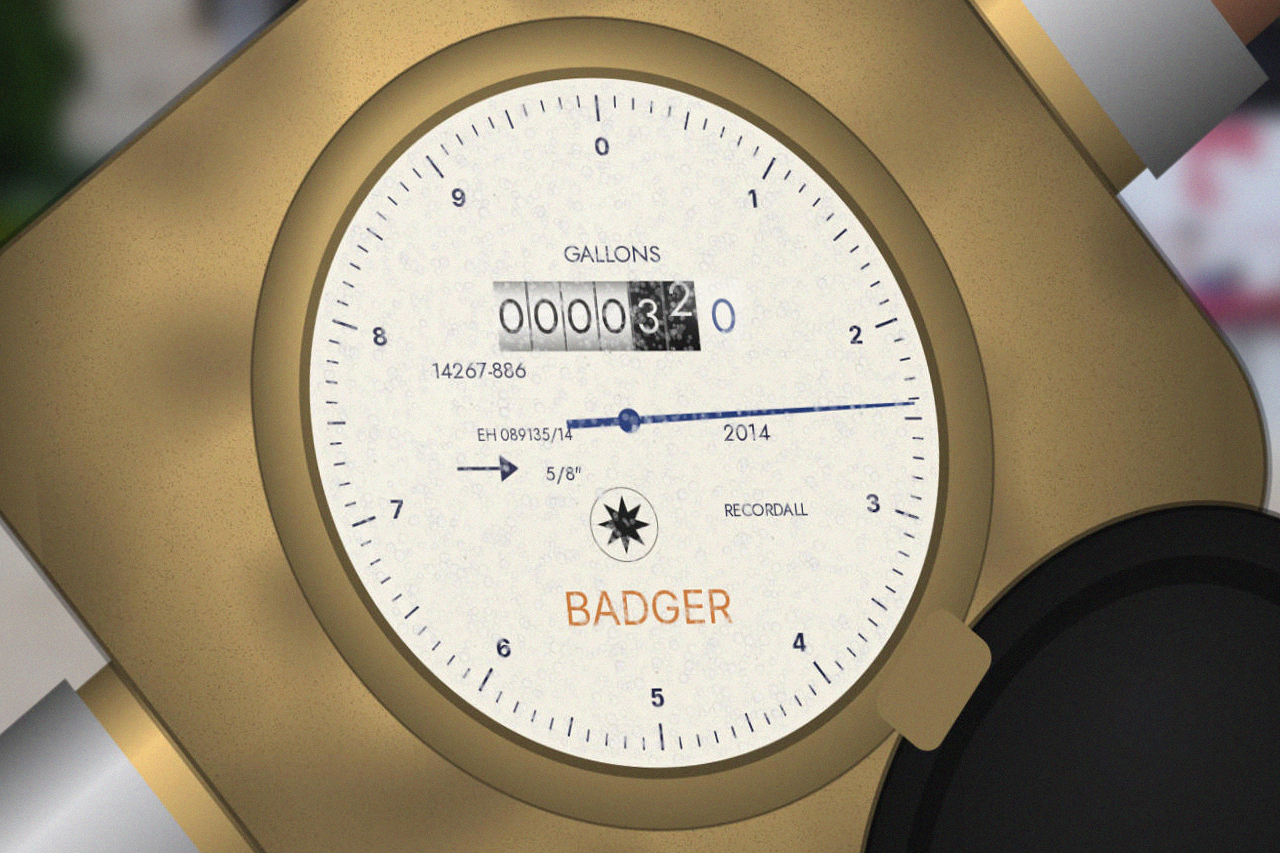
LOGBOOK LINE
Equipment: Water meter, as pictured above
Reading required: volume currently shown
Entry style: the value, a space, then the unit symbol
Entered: 322.4 gal
